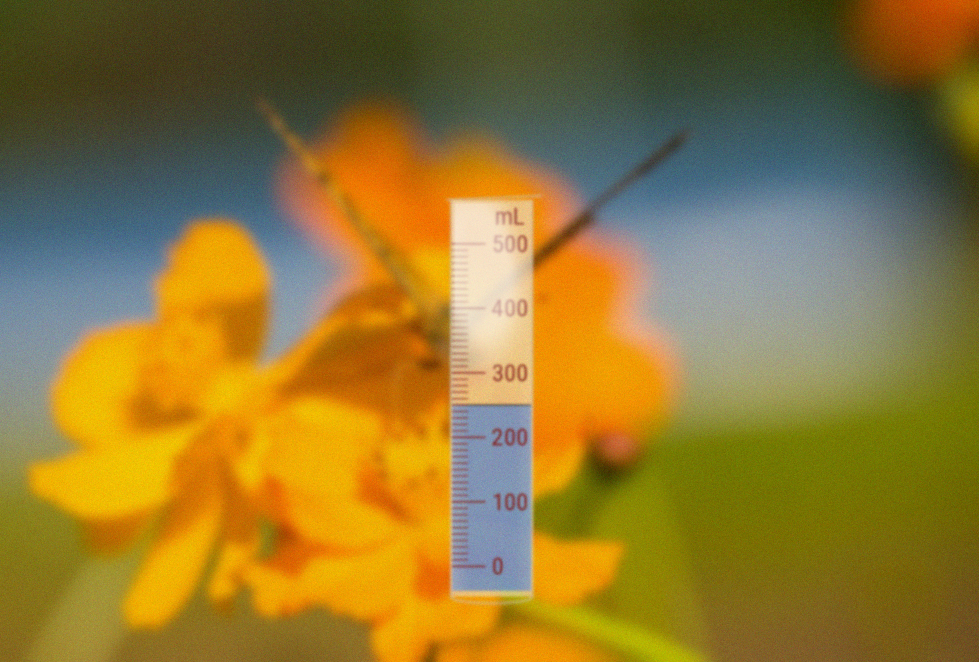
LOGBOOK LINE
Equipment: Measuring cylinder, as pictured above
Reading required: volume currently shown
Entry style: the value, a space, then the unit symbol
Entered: 250 mL
